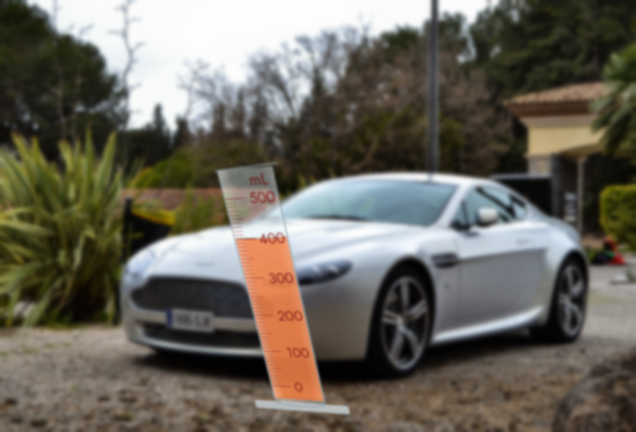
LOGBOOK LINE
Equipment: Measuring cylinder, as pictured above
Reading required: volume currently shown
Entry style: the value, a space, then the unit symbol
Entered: 400 mL
